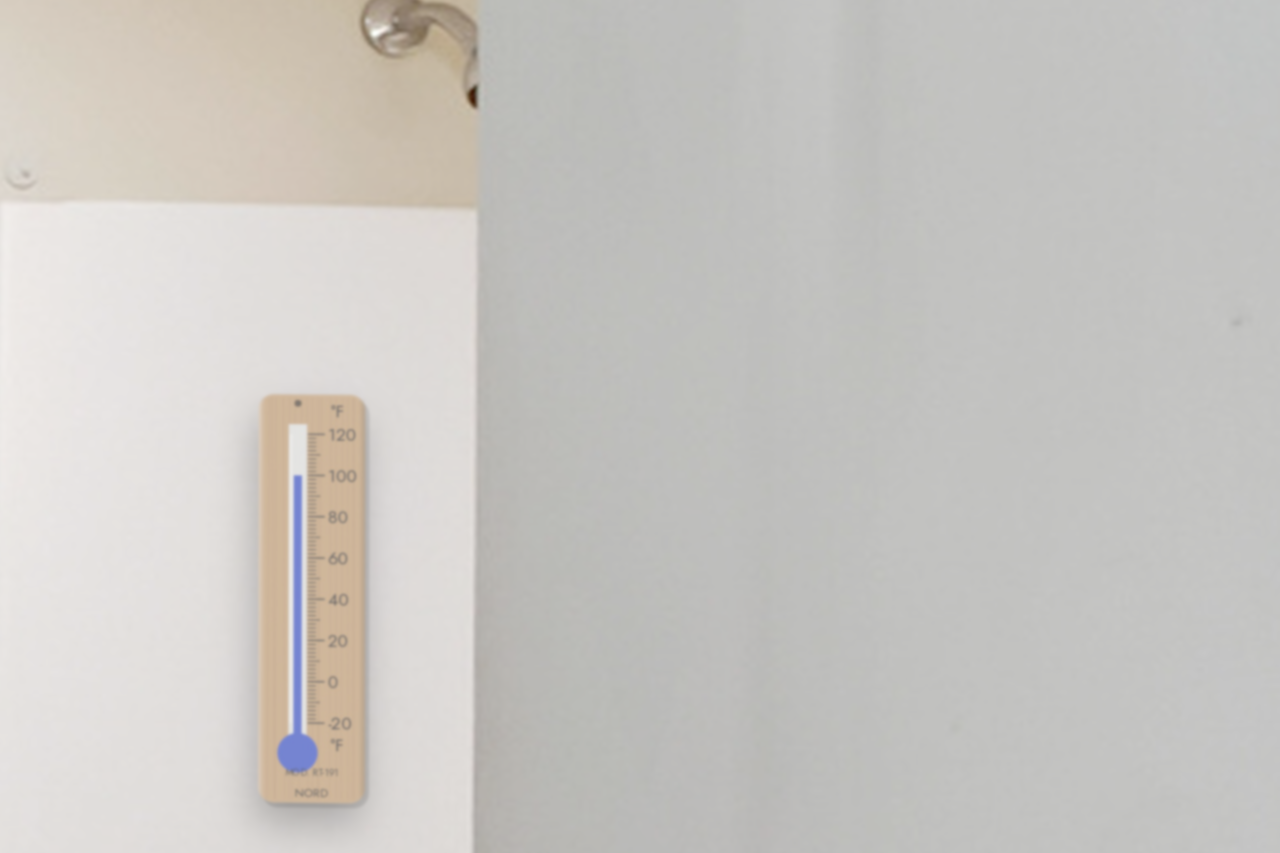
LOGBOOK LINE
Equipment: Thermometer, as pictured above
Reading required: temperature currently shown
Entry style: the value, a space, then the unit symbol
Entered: 100 °F
